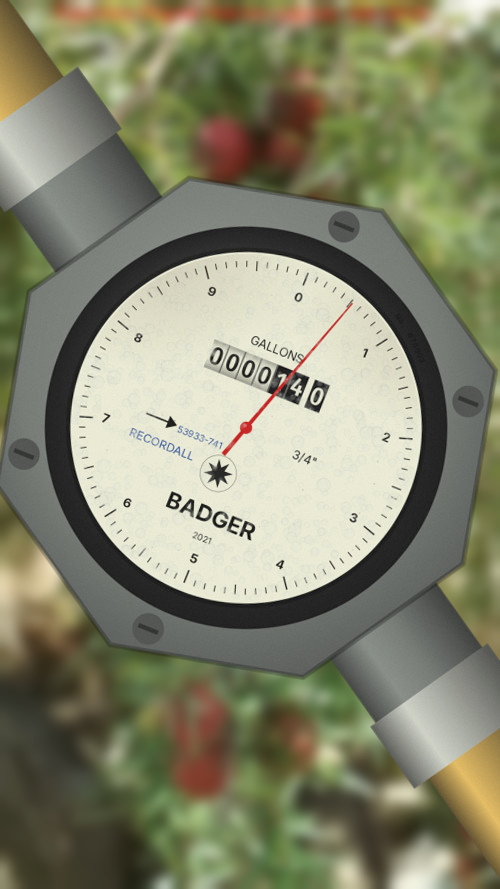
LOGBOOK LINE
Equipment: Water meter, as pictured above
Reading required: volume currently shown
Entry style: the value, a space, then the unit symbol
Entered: 140.5 gal
